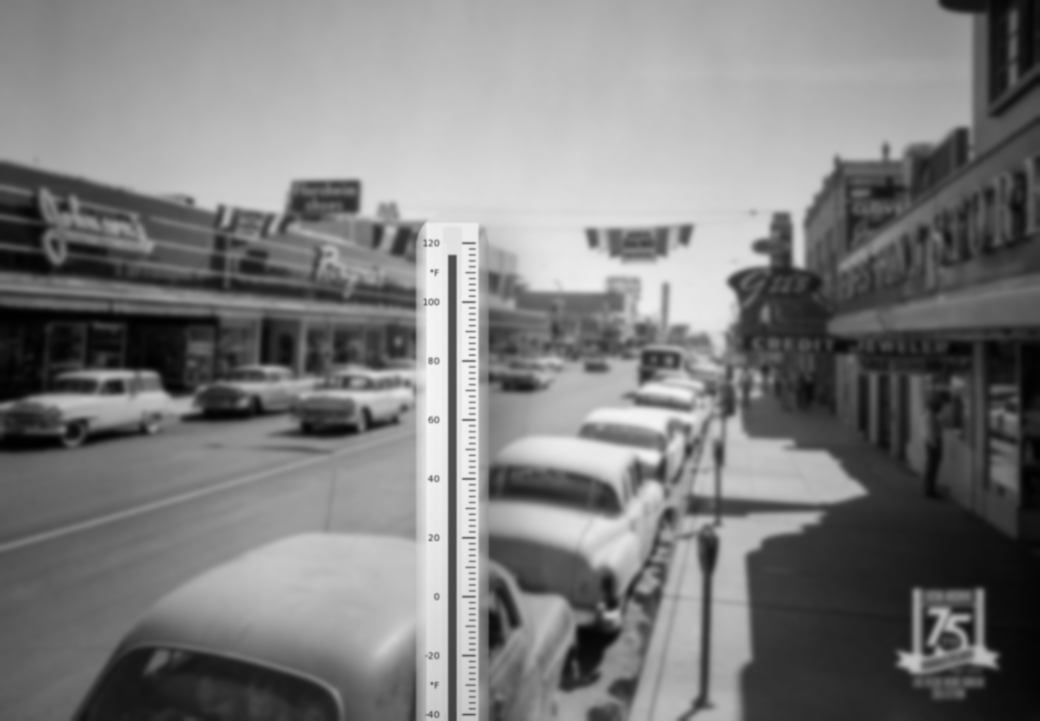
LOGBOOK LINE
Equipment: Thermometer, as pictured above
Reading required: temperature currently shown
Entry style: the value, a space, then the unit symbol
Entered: 116 °F
